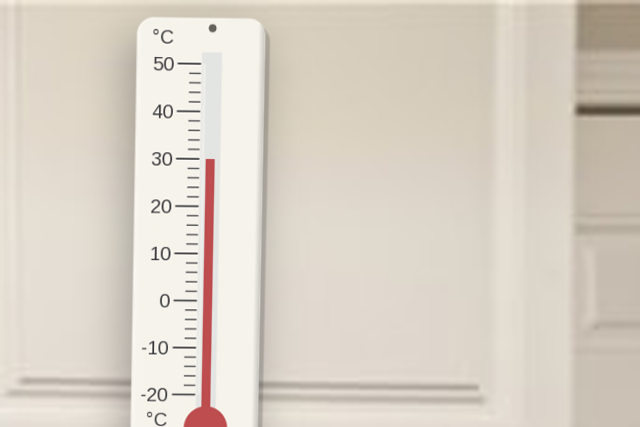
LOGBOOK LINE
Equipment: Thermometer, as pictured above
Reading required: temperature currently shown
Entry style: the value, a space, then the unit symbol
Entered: 30 °C
